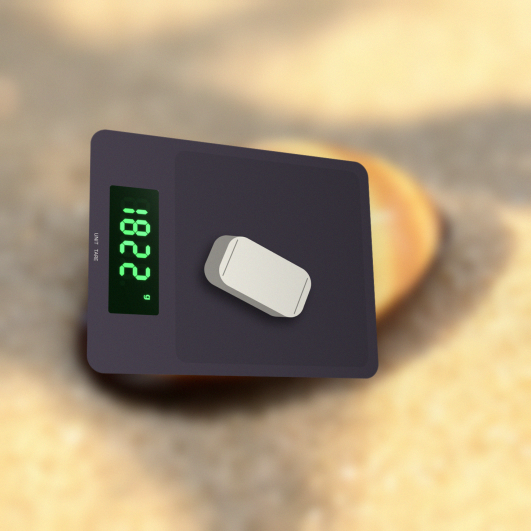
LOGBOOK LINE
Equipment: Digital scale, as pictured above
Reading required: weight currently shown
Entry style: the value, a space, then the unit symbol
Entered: 1822 g
